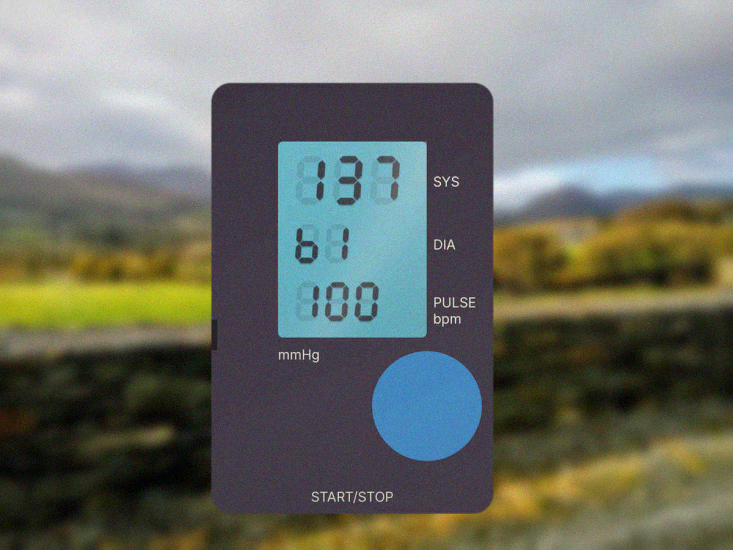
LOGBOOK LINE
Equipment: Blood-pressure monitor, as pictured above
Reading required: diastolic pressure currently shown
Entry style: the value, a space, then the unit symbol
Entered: 61 mmHg
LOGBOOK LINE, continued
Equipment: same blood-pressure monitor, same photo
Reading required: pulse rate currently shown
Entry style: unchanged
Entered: 100 bpm
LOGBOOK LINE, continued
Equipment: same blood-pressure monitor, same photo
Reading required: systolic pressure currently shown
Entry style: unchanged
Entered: 137 mmHg
